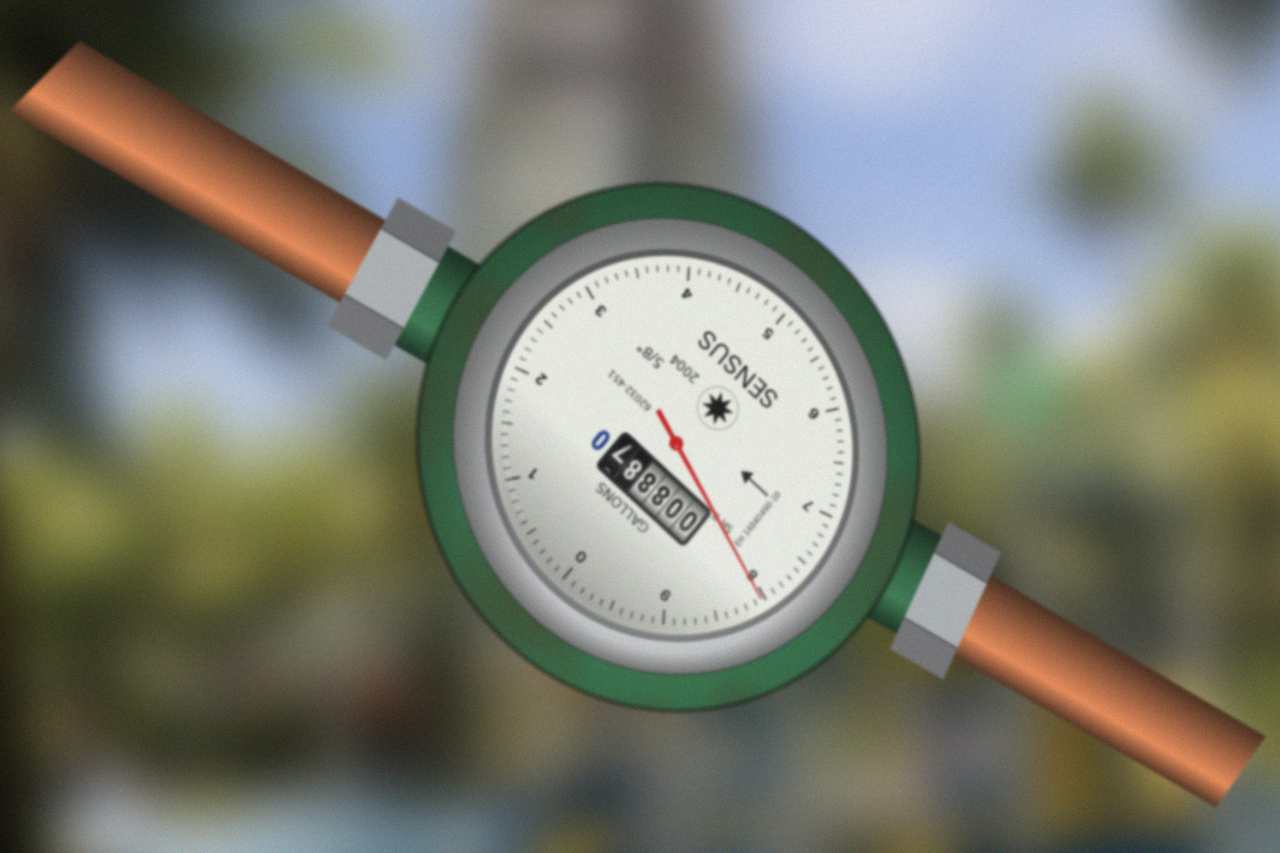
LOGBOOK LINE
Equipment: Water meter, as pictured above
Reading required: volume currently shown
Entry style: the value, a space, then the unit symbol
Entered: 88868.0 gal
